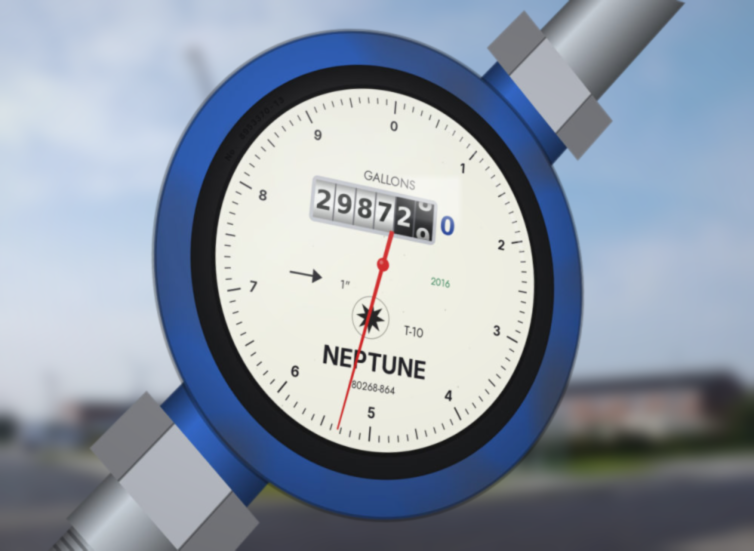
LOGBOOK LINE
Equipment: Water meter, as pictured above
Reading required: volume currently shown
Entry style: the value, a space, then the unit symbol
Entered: 2987285.3 gal
